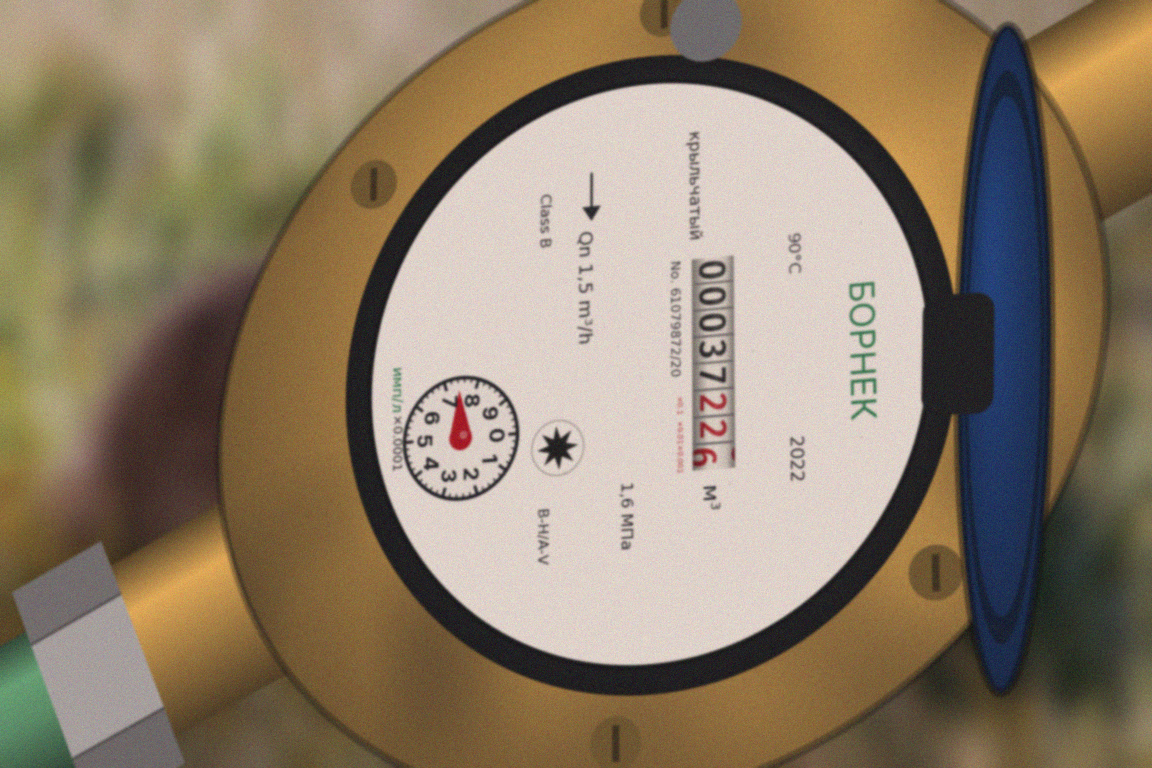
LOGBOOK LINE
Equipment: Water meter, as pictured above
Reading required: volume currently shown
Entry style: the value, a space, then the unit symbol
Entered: 37.2257 m³
